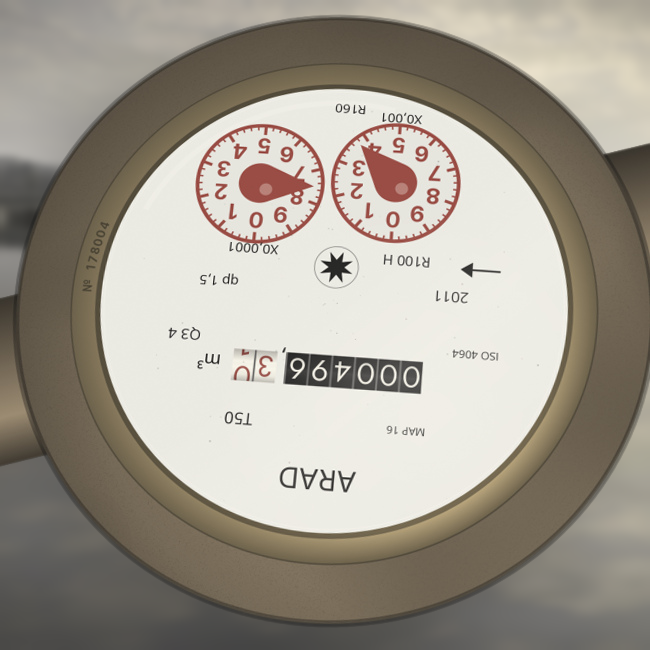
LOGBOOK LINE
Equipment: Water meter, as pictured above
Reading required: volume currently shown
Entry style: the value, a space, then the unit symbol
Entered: 496.3037 m³
